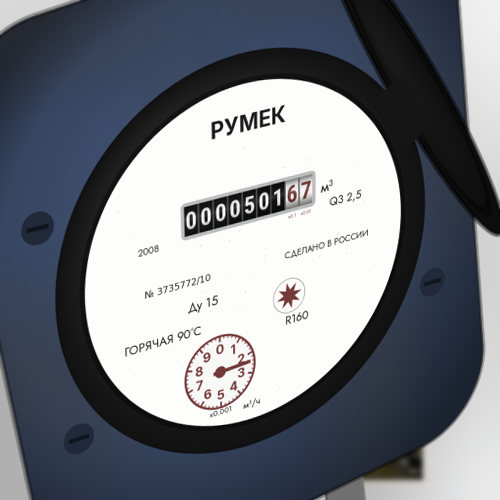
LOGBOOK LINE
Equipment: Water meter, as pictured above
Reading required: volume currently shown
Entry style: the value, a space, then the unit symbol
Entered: 501.672 m³
